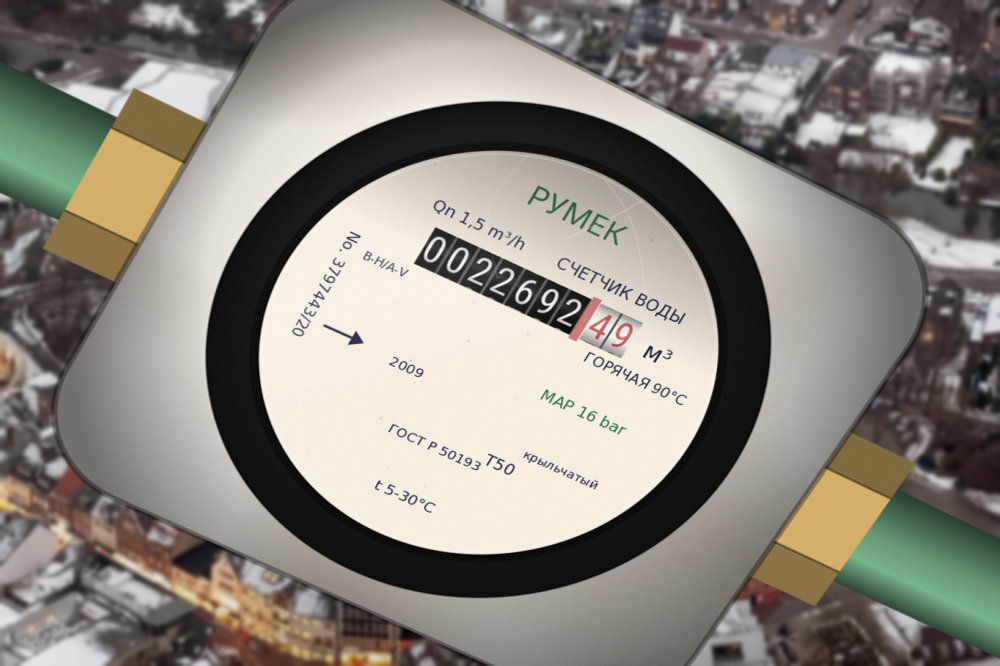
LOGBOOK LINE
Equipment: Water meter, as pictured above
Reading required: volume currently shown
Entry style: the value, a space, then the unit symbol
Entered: 22692.49 m³
